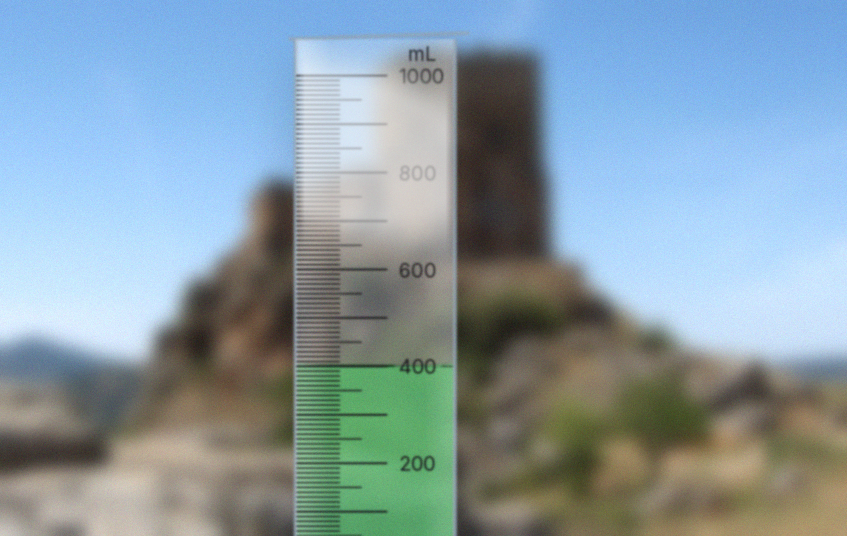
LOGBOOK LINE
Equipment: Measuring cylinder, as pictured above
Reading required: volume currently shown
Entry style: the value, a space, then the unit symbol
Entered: 400 mL
